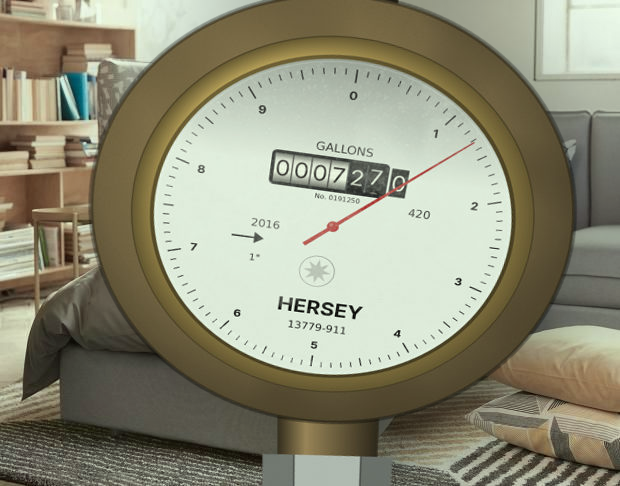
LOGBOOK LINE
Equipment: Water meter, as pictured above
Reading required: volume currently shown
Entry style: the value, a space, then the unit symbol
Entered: 7271.3 gal
